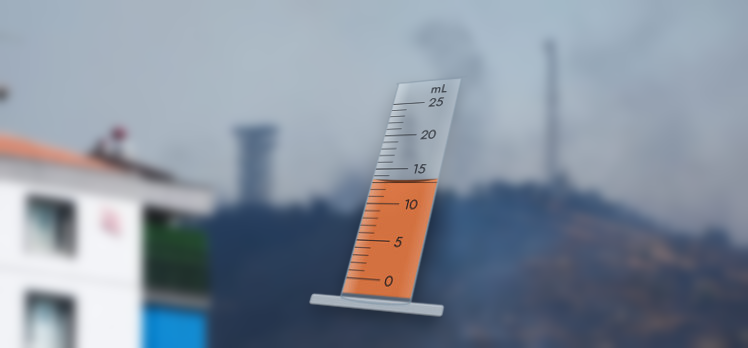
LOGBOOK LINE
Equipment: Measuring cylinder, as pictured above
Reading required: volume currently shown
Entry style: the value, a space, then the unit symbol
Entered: 13 mL
